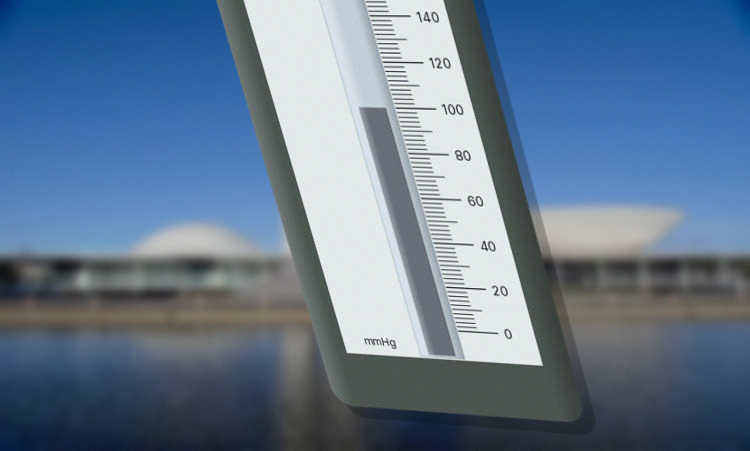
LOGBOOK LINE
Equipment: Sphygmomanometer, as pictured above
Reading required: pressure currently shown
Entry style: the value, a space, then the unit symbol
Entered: 100 mmHg
